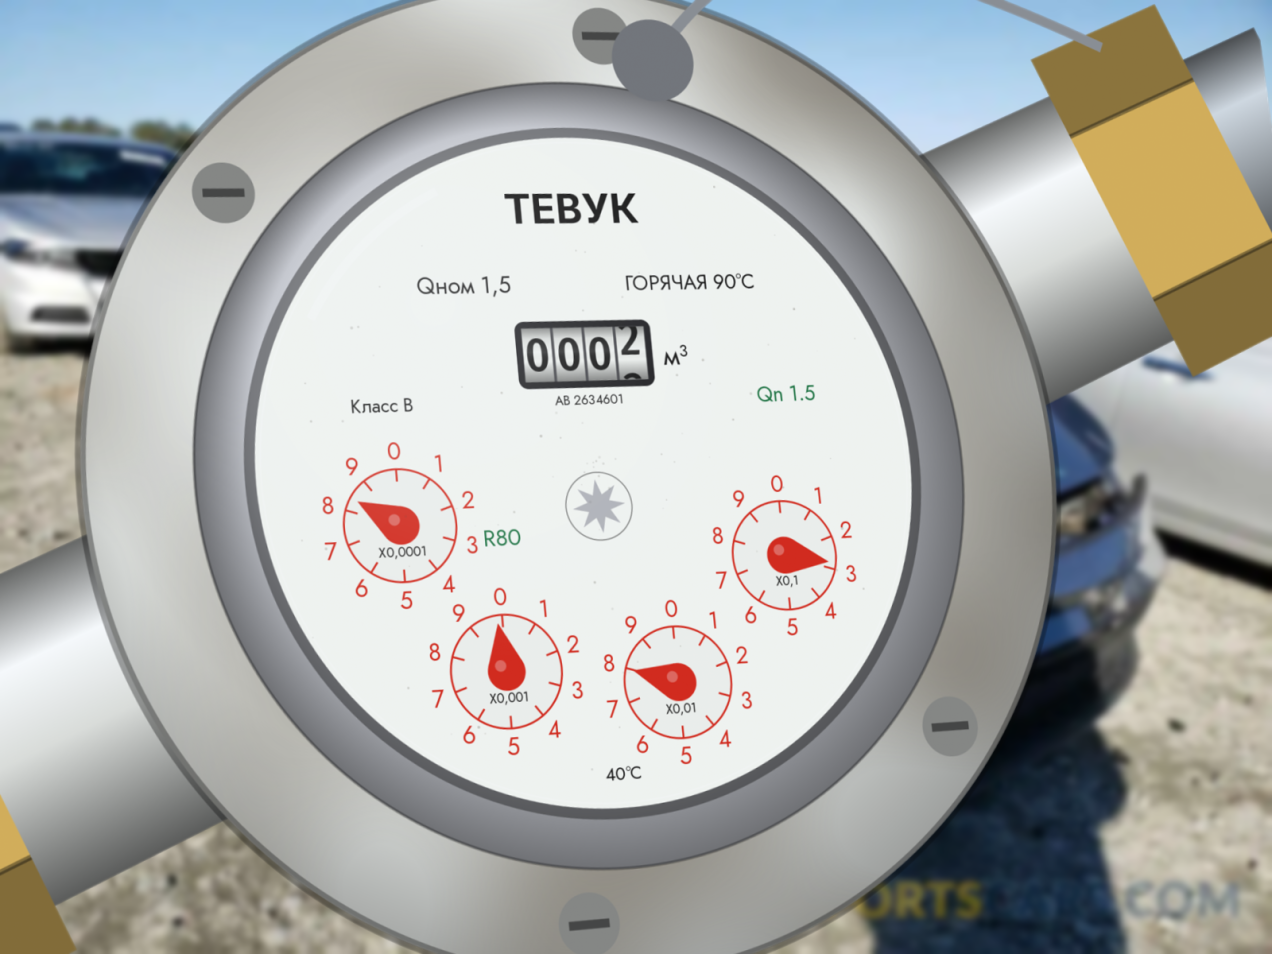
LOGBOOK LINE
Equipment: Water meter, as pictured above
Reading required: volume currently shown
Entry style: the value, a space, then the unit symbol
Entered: 2.2798 m³
